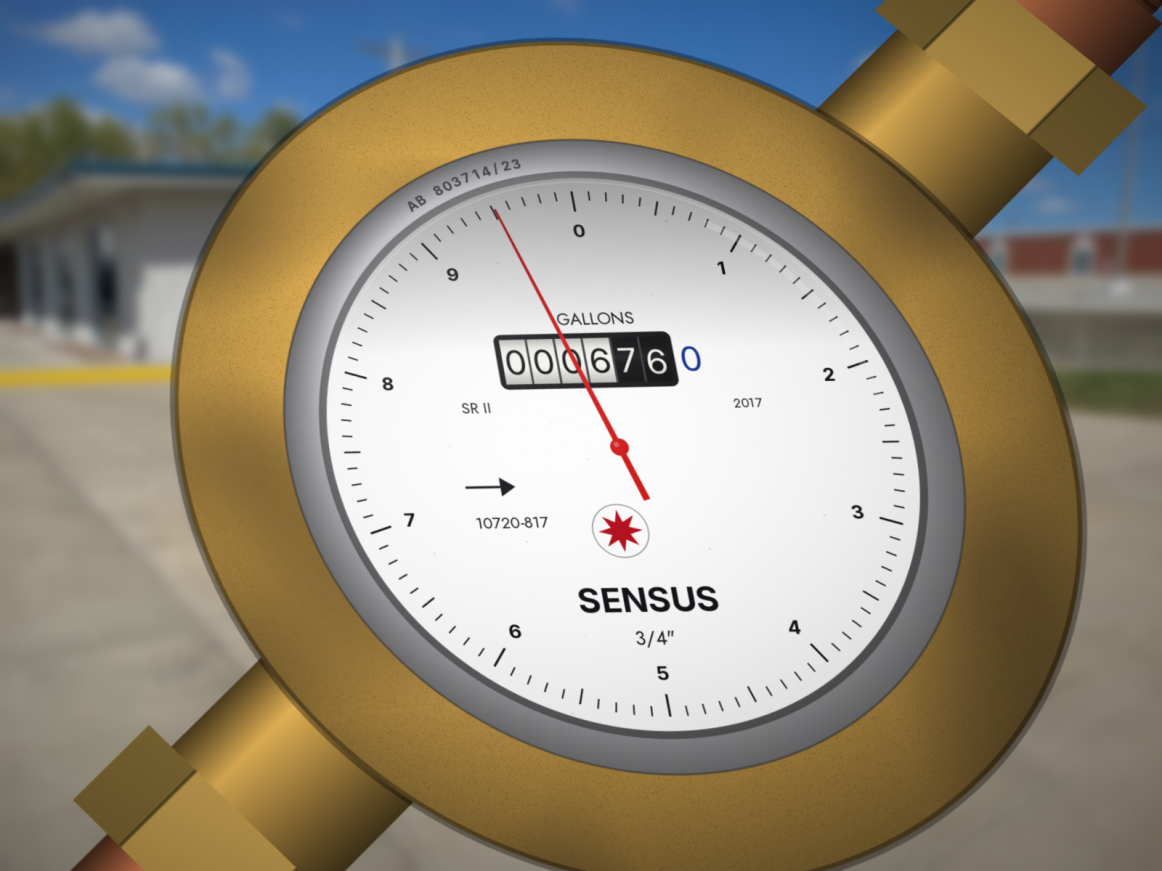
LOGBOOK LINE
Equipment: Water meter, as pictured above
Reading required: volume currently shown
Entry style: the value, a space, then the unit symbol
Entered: 6759.5 gal
